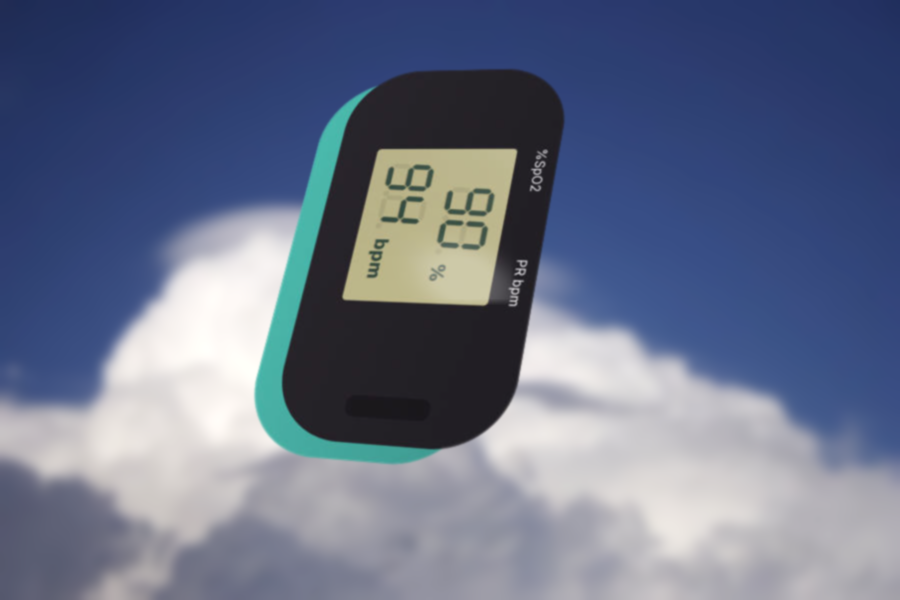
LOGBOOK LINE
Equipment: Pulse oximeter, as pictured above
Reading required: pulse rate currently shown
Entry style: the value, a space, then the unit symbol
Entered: 94 bpm
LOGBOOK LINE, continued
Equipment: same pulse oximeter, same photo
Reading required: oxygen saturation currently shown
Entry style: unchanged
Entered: 90 %
